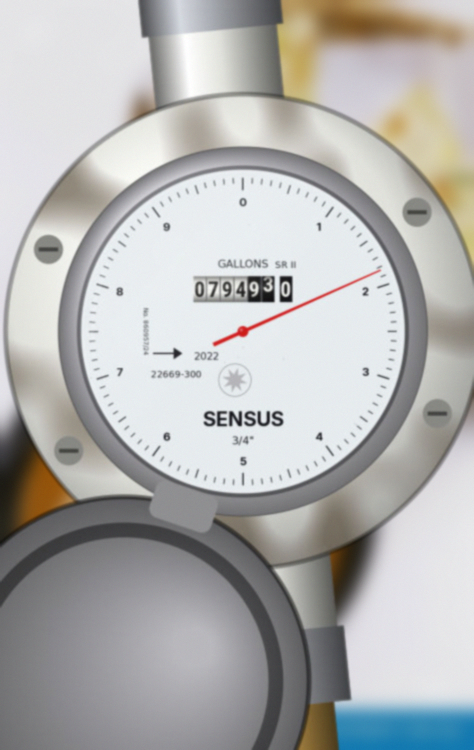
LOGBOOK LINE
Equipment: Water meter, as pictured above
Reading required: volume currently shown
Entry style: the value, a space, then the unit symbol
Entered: 794931.8 gal
